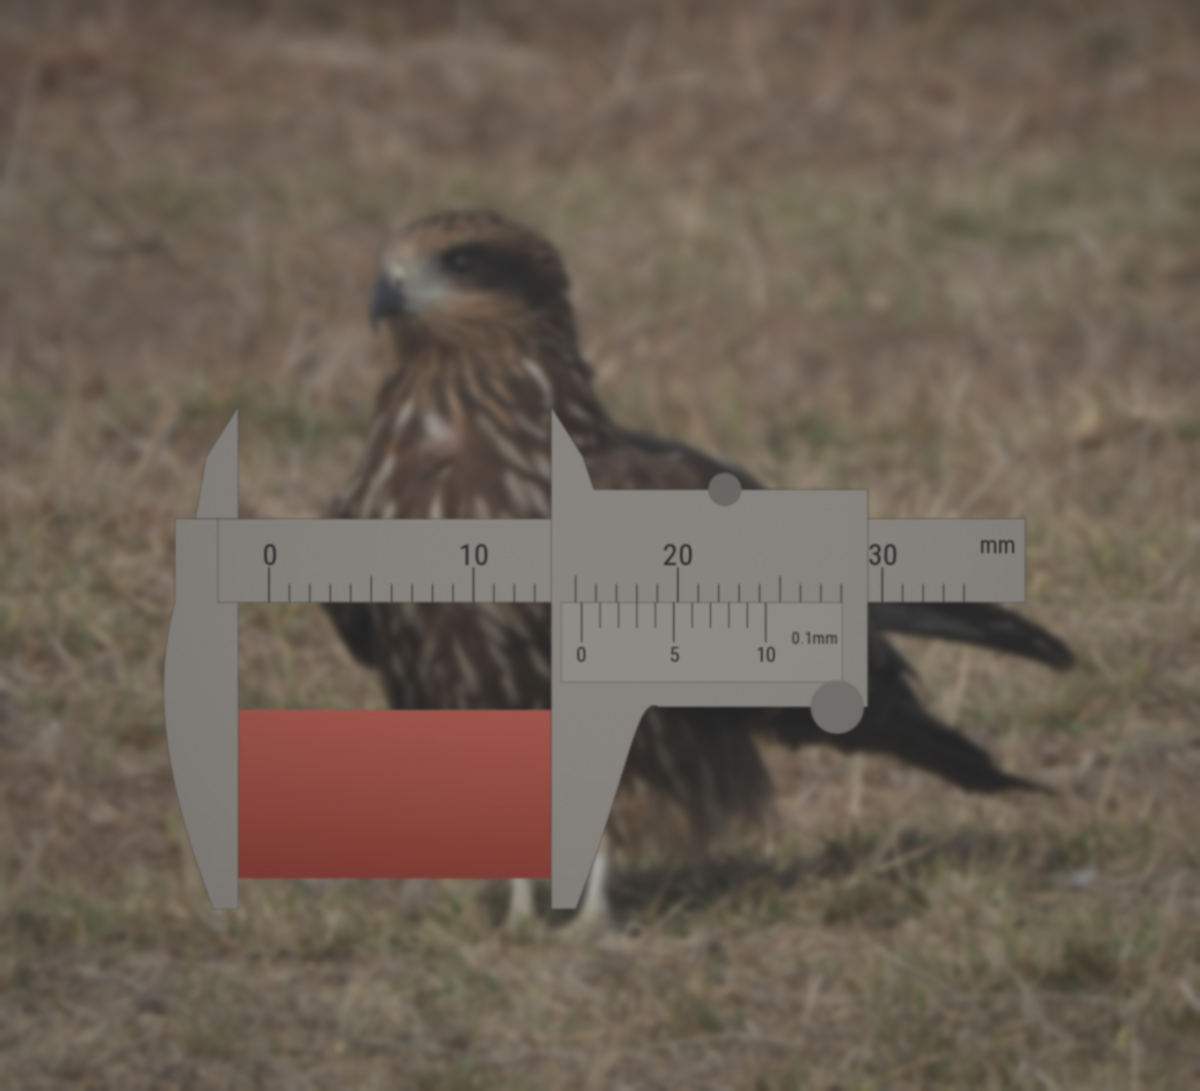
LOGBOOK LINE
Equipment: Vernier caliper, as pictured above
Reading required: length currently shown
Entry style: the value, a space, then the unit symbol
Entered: 15.3 mm
